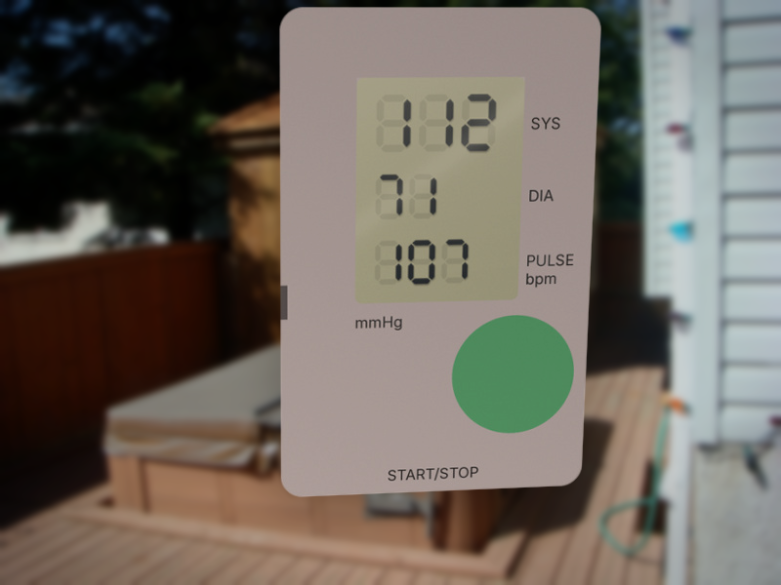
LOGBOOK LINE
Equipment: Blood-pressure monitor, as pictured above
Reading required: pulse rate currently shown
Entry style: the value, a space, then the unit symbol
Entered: 107 bpm
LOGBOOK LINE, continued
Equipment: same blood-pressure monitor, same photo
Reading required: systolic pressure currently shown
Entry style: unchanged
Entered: 112 mmHg
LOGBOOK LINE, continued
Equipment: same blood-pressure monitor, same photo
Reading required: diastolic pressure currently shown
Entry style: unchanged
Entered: 71 mmHg
